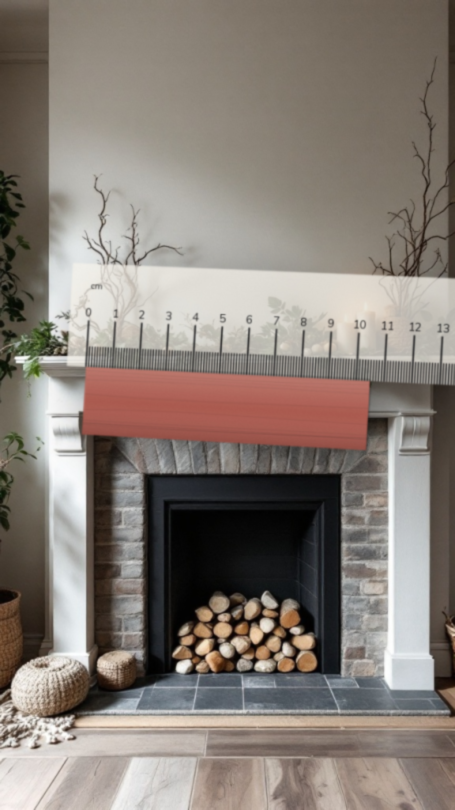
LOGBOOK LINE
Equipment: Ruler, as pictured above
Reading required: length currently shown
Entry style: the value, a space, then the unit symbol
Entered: 10.5 cm
